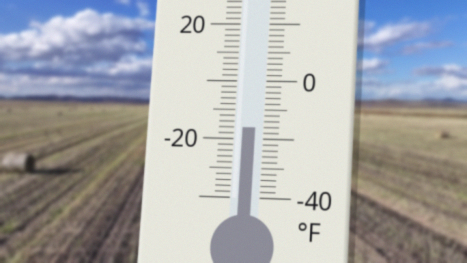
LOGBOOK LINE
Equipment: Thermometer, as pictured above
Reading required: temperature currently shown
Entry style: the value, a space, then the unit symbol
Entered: -16 °F
